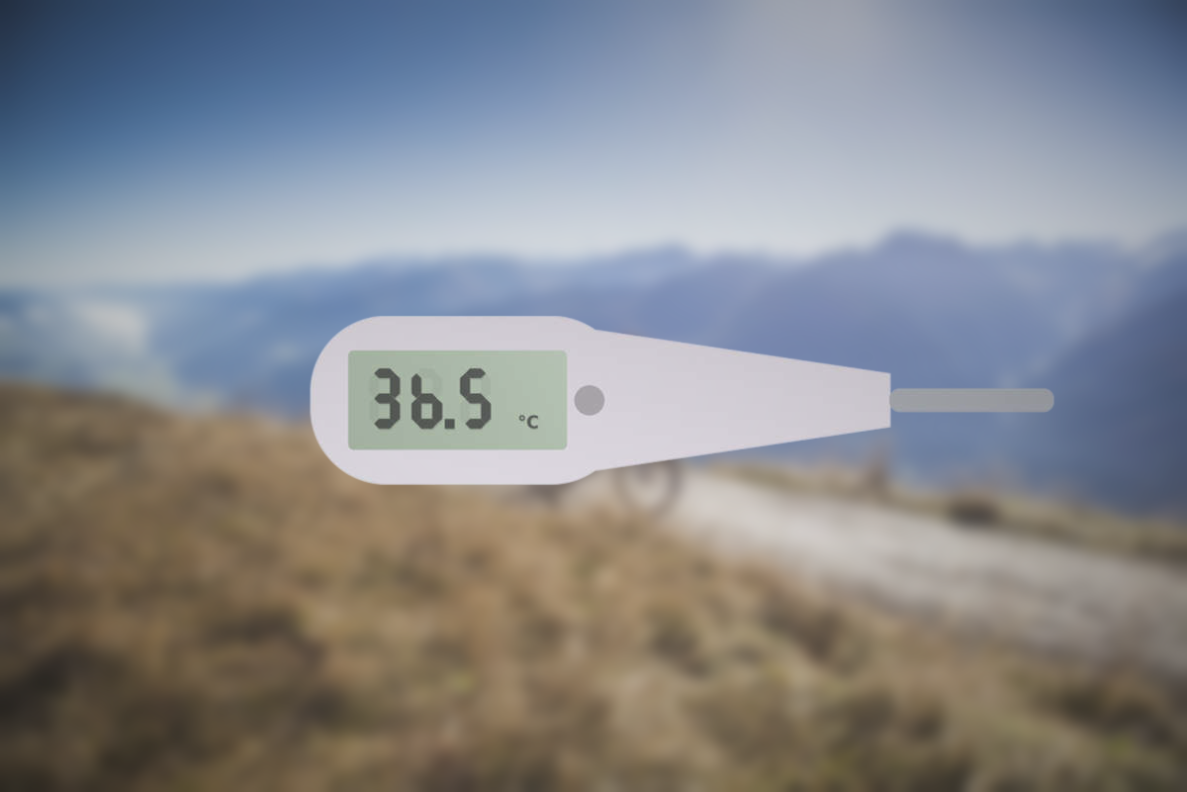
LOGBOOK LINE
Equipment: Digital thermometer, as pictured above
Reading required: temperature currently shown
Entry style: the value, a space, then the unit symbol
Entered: 36.5 °C
